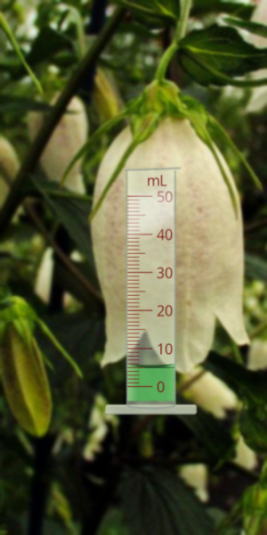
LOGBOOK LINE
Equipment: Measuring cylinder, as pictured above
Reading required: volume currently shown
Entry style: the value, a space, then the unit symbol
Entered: 5 mL
